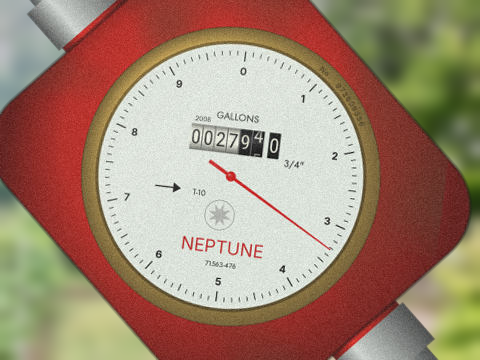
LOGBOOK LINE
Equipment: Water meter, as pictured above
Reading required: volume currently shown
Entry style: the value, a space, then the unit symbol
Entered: 27943.3 gal
